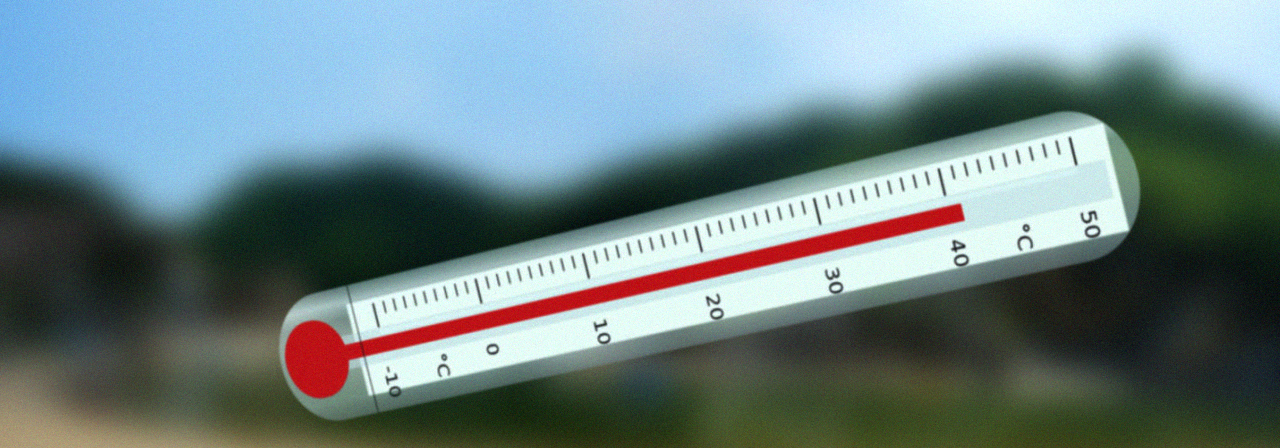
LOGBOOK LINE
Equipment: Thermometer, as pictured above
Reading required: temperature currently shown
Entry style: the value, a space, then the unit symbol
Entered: 41 °C
